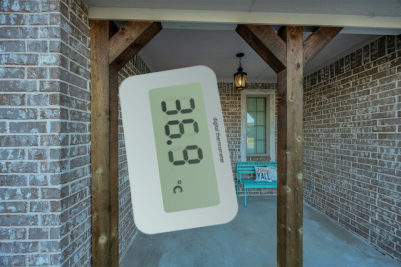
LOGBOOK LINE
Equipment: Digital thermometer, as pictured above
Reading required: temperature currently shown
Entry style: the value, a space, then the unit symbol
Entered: 36.9 °C
